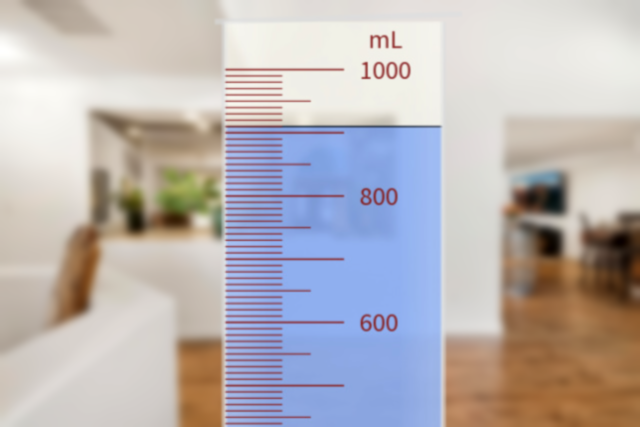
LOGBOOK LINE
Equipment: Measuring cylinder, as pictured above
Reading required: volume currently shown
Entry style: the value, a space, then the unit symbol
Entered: 910 mL
